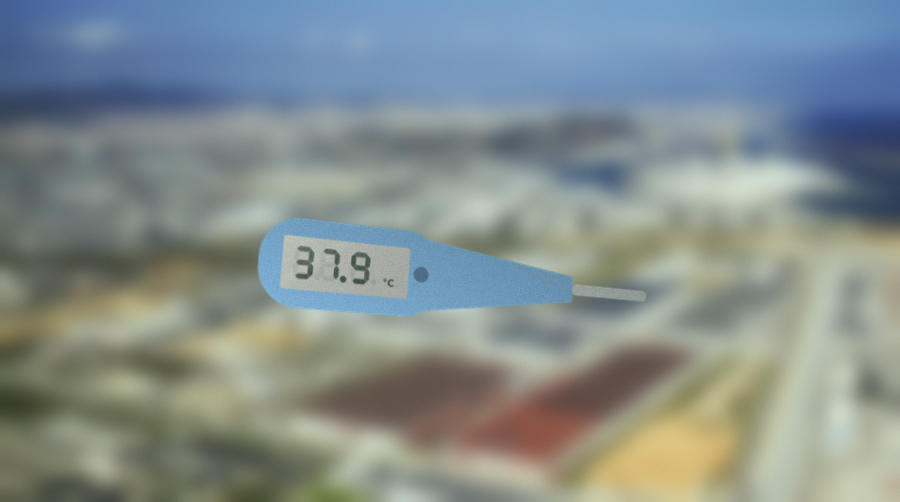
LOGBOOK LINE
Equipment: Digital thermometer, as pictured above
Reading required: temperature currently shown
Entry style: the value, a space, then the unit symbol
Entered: 37.9 °C
